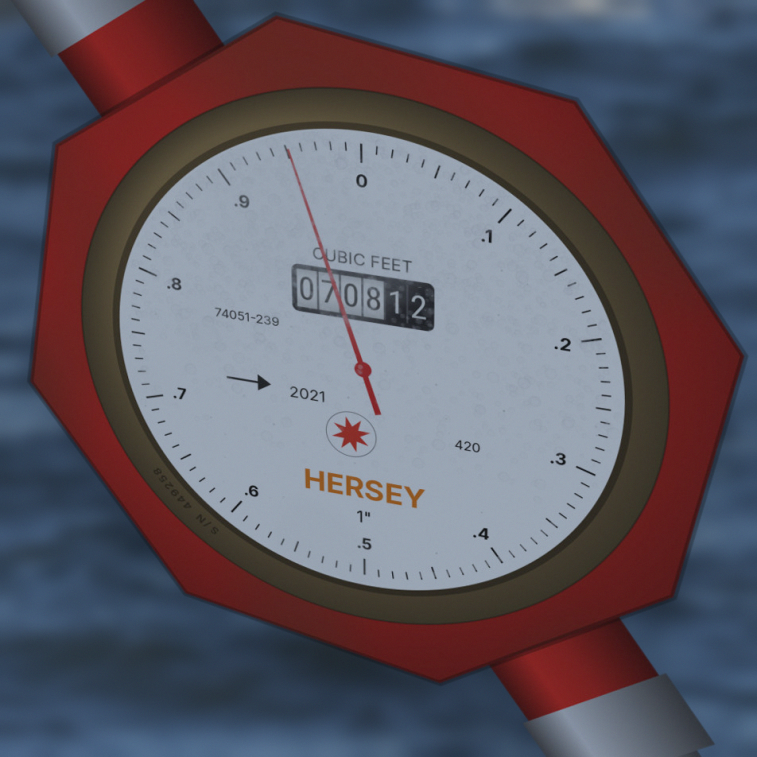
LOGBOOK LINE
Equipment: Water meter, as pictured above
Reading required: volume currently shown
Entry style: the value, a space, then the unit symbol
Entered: 70811.95 ft³
